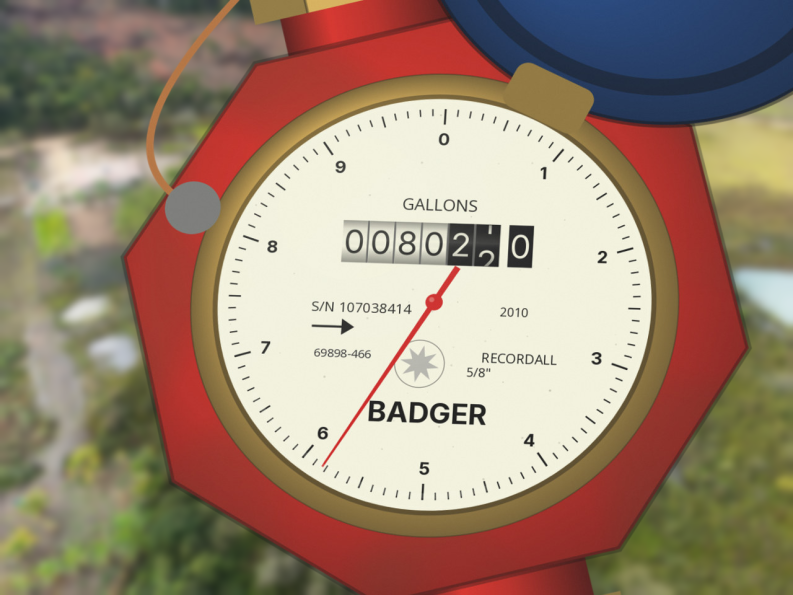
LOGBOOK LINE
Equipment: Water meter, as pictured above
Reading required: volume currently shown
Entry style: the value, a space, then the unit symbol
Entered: 80215.8 gal
